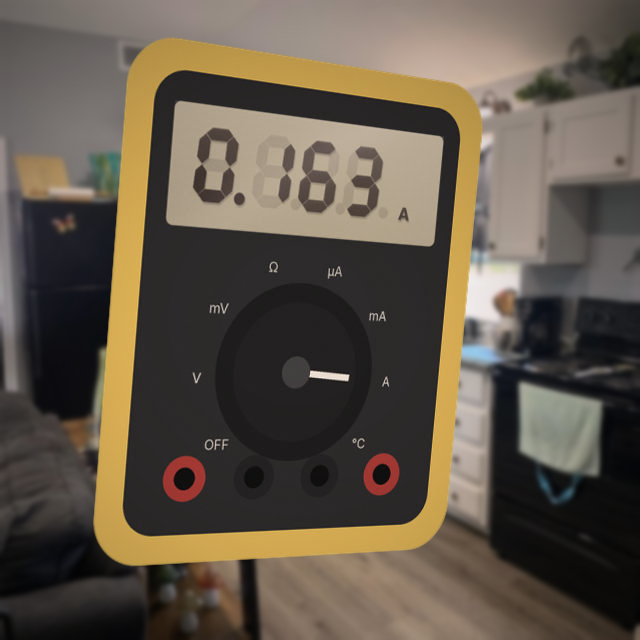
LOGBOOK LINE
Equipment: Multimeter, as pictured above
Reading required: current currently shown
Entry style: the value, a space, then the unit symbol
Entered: 0.163 A
